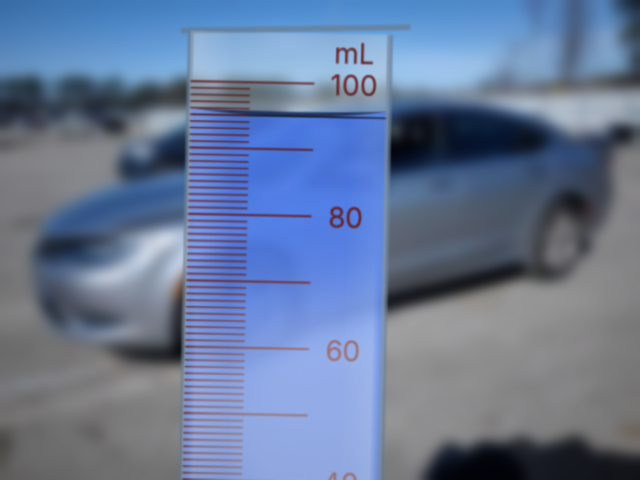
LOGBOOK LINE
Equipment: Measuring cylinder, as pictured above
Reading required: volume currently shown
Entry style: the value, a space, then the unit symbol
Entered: 95 mL
